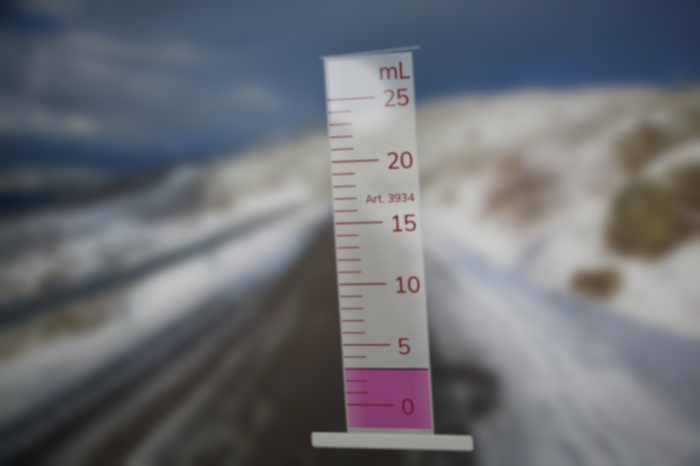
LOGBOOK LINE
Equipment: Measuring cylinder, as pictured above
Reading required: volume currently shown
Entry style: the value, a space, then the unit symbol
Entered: 3 mL
